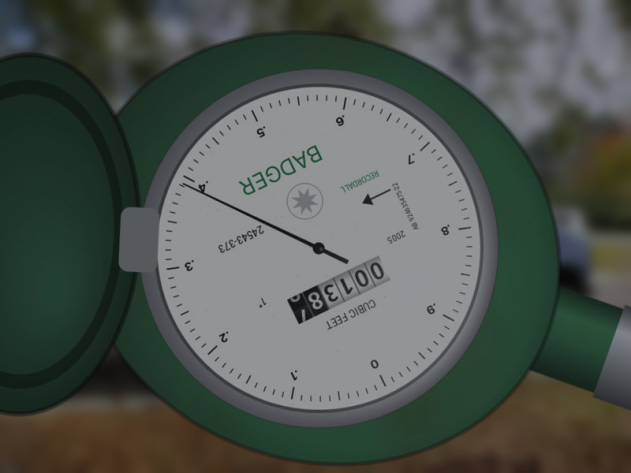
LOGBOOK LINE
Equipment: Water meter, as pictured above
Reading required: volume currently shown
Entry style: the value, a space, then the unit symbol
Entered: 1387.39 ft³
